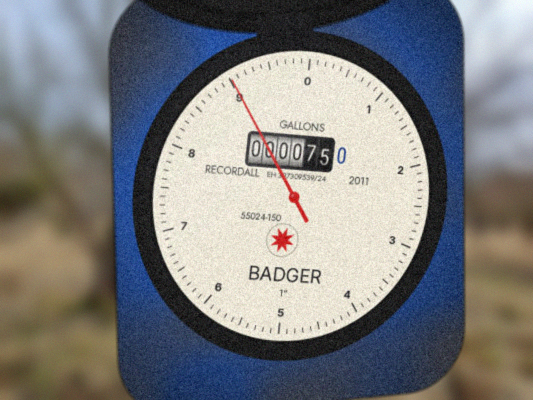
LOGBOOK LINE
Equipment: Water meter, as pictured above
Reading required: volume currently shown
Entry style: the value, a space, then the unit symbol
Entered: 749.0 gal
